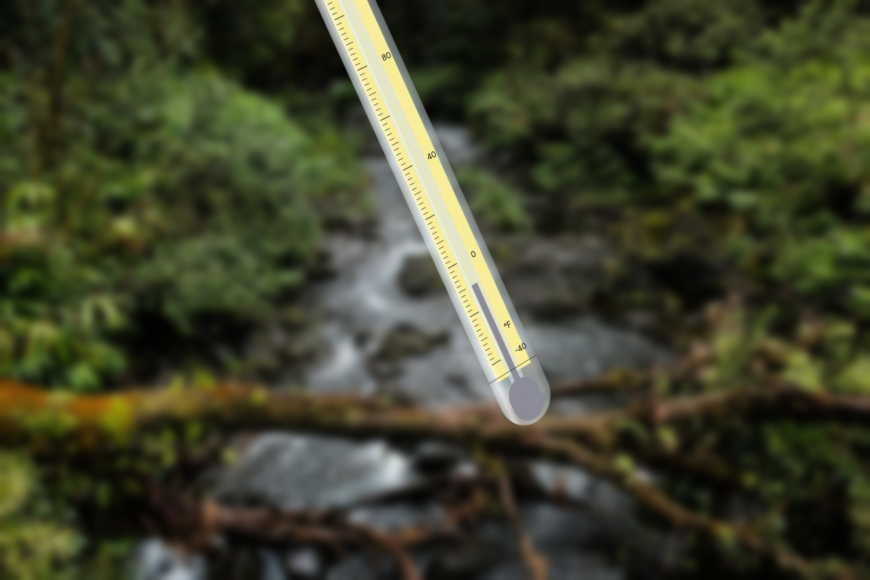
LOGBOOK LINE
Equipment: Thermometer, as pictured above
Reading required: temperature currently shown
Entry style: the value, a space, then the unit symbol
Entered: -10 °F
